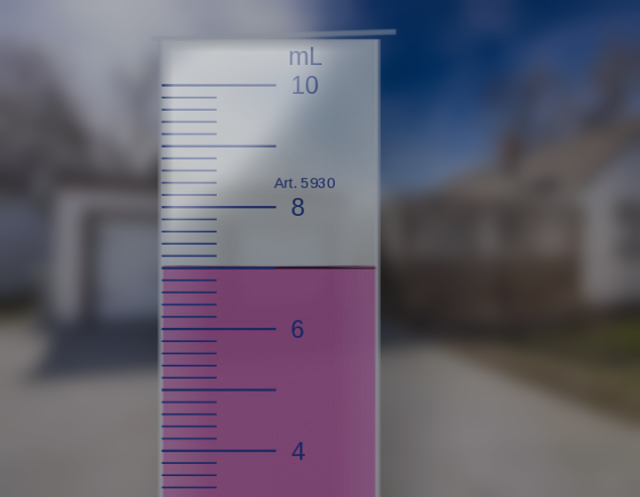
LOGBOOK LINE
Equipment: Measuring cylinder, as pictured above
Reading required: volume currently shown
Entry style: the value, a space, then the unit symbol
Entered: 7 mL
